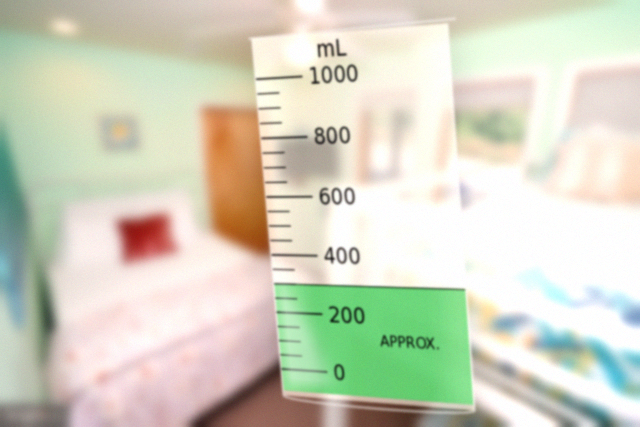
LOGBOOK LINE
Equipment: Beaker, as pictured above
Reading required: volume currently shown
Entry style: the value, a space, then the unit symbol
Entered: 300 mL
